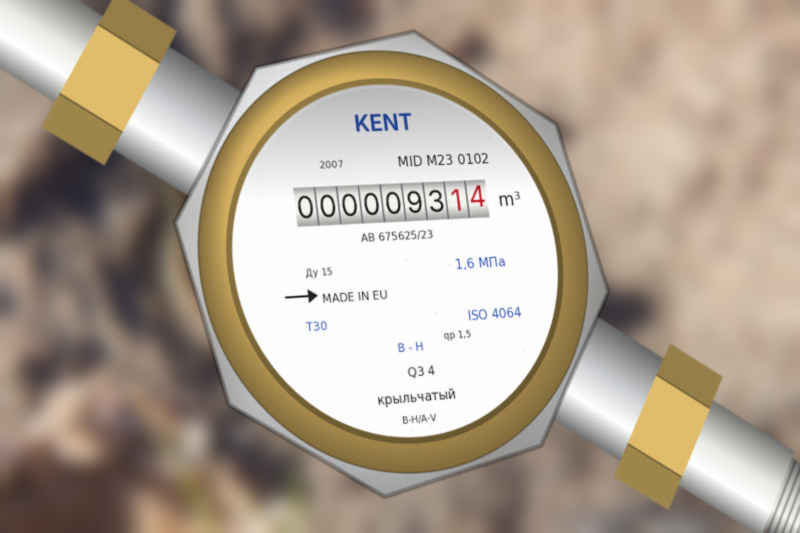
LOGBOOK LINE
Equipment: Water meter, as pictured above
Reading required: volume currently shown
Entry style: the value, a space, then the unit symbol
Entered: 93.14 m³
